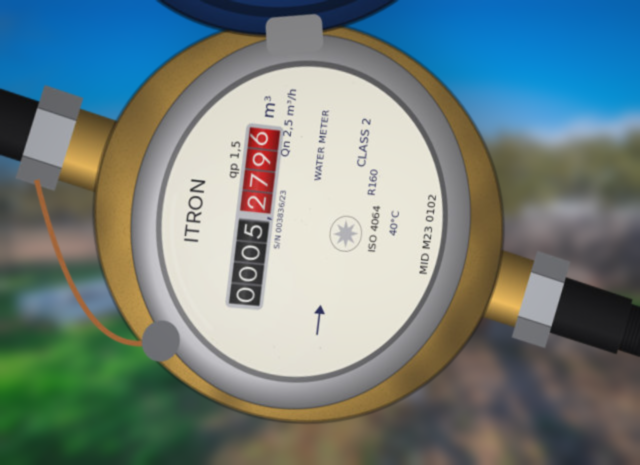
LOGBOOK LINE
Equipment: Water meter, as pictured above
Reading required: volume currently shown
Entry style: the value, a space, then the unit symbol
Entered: 5.2796 m³
